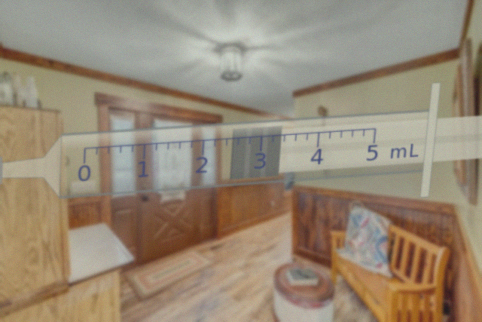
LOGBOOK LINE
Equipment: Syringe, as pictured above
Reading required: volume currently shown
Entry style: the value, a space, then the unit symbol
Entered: 2.5 mL
